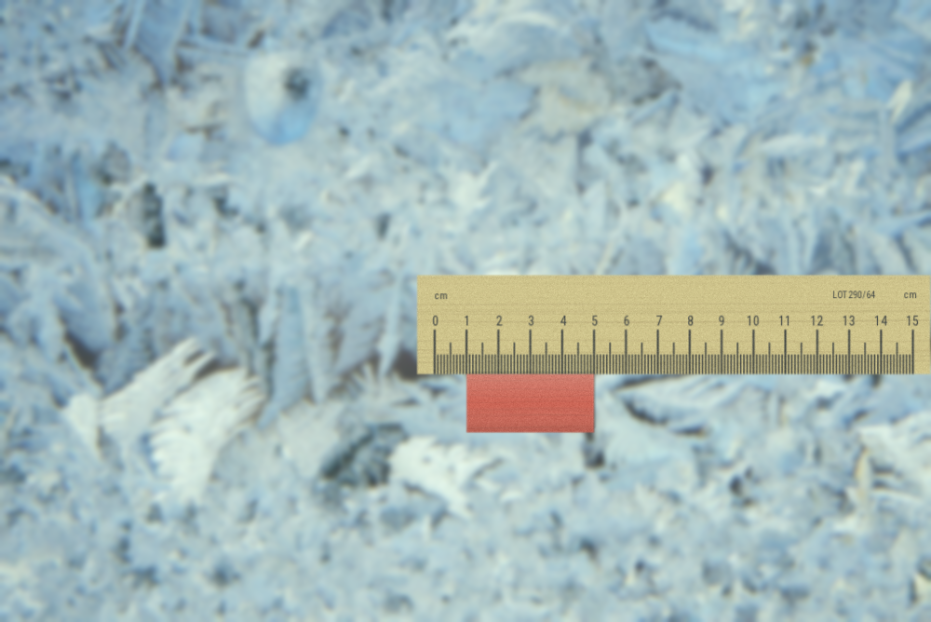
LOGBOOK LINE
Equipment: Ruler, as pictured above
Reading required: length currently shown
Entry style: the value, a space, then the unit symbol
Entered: 4 cm
